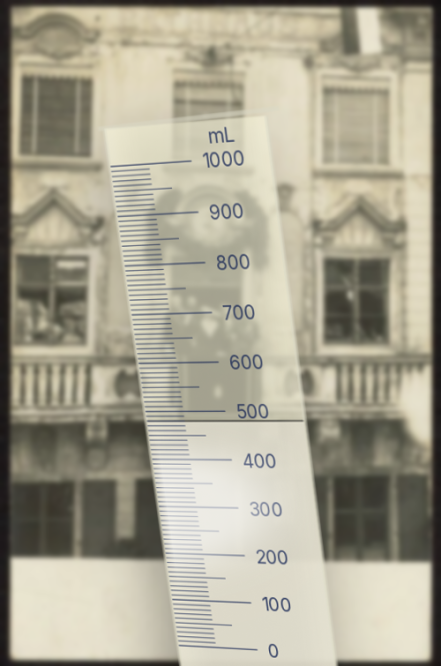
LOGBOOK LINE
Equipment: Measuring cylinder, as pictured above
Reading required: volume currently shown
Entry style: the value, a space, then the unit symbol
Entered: 480 mL
